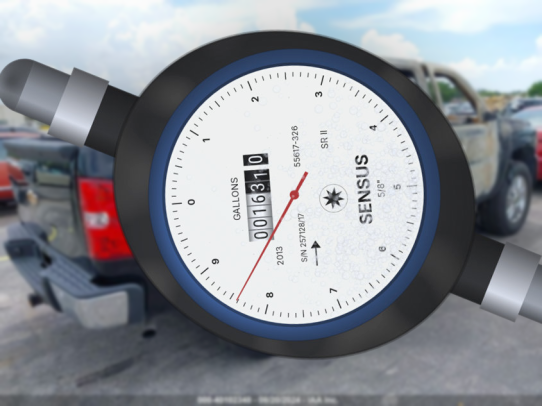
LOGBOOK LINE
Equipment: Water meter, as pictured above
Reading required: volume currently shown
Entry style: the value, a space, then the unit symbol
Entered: 16308.4 gal
